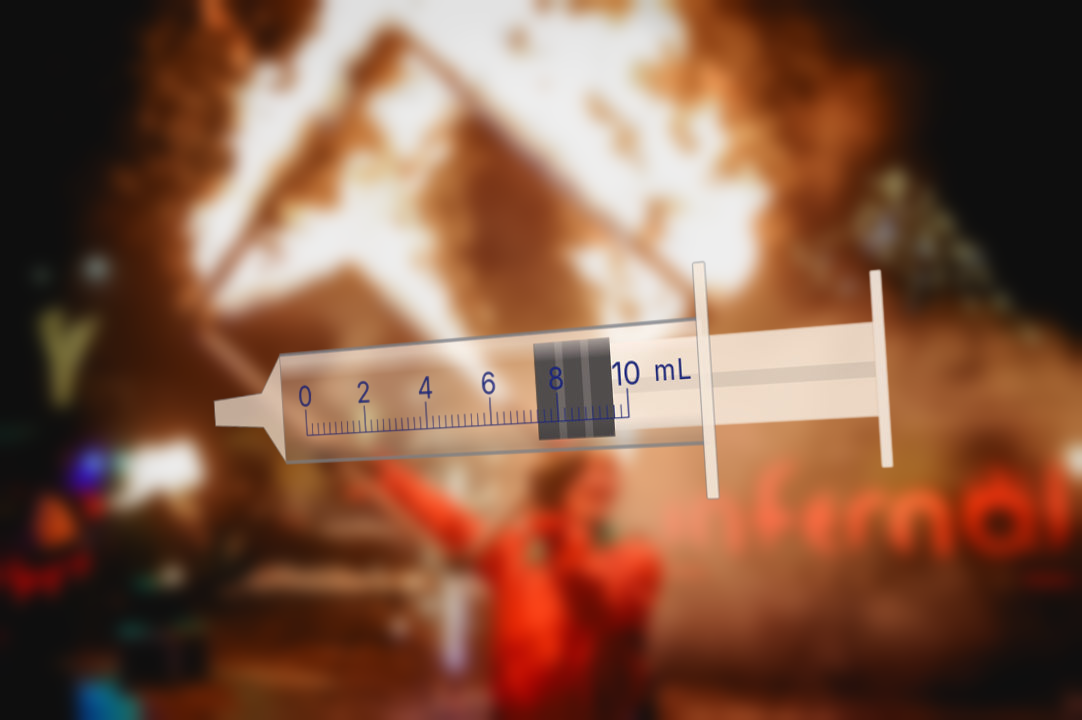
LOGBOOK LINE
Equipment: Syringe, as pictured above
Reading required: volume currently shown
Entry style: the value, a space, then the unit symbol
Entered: 7.4 mL
